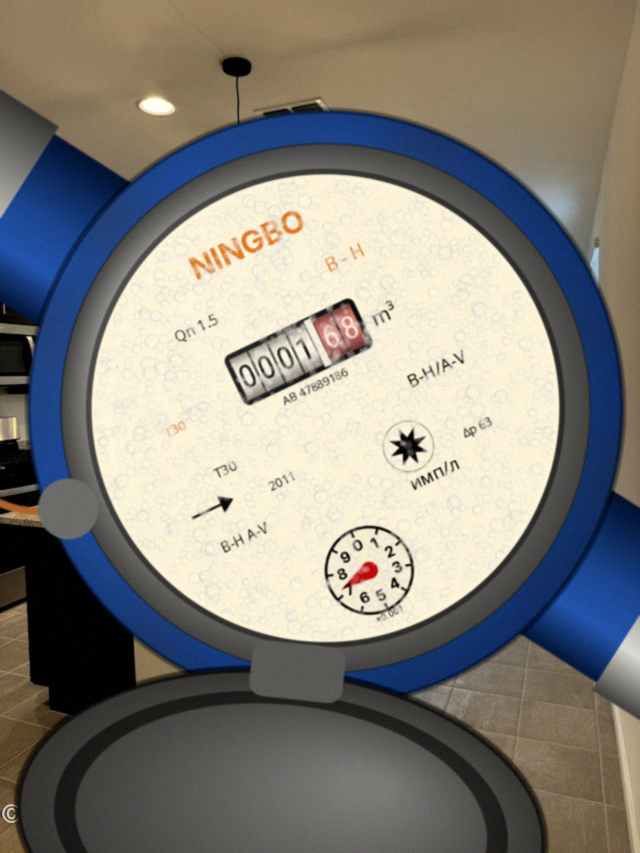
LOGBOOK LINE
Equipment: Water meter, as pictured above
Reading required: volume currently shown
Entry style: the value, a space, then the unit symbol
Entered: 1.687 m³
